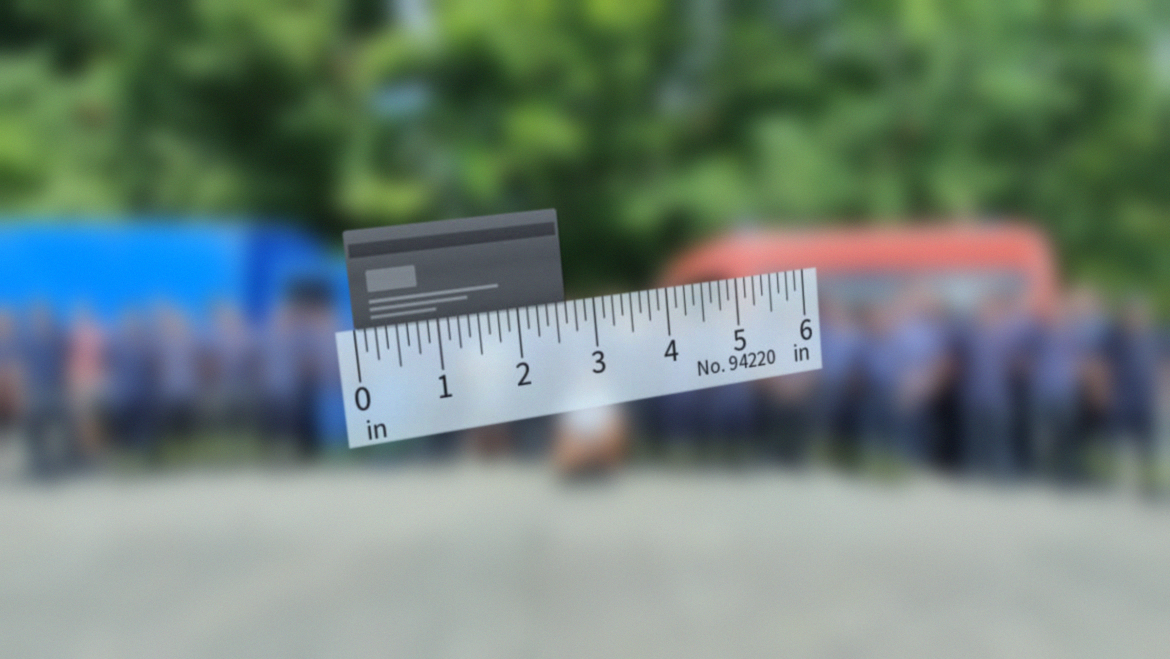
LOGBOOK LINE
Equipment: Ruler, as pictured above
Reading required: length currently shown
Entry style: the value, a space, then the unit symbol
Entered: 2.625 in
